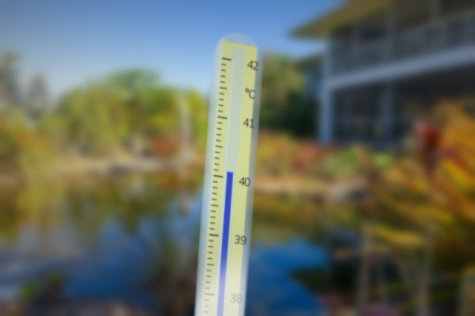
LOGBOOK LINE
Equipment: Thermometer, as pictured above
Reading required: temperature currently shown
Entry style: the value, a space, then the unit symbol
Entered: 40.1 °C
